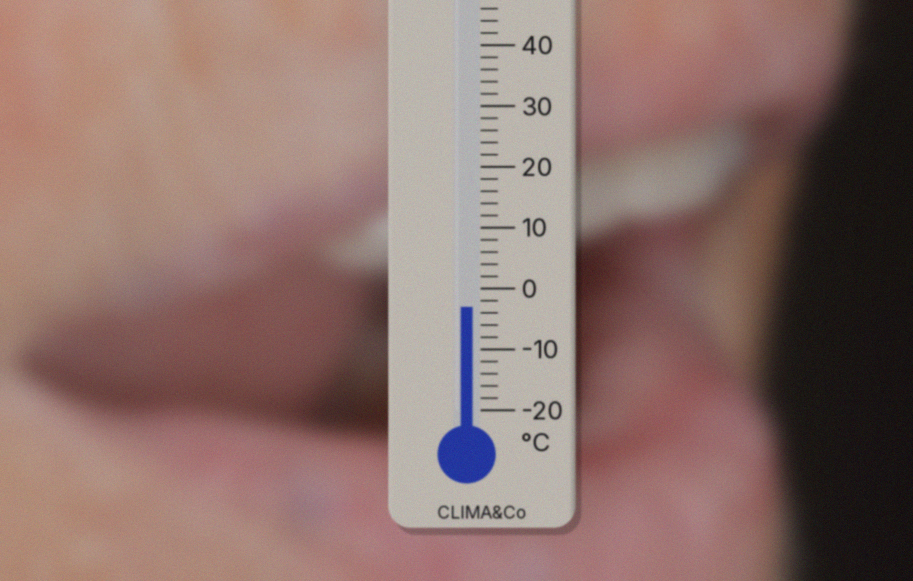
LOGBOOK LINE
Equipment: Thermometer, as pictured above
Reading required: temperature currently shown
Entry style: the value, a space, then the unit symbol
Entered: -3 °C
